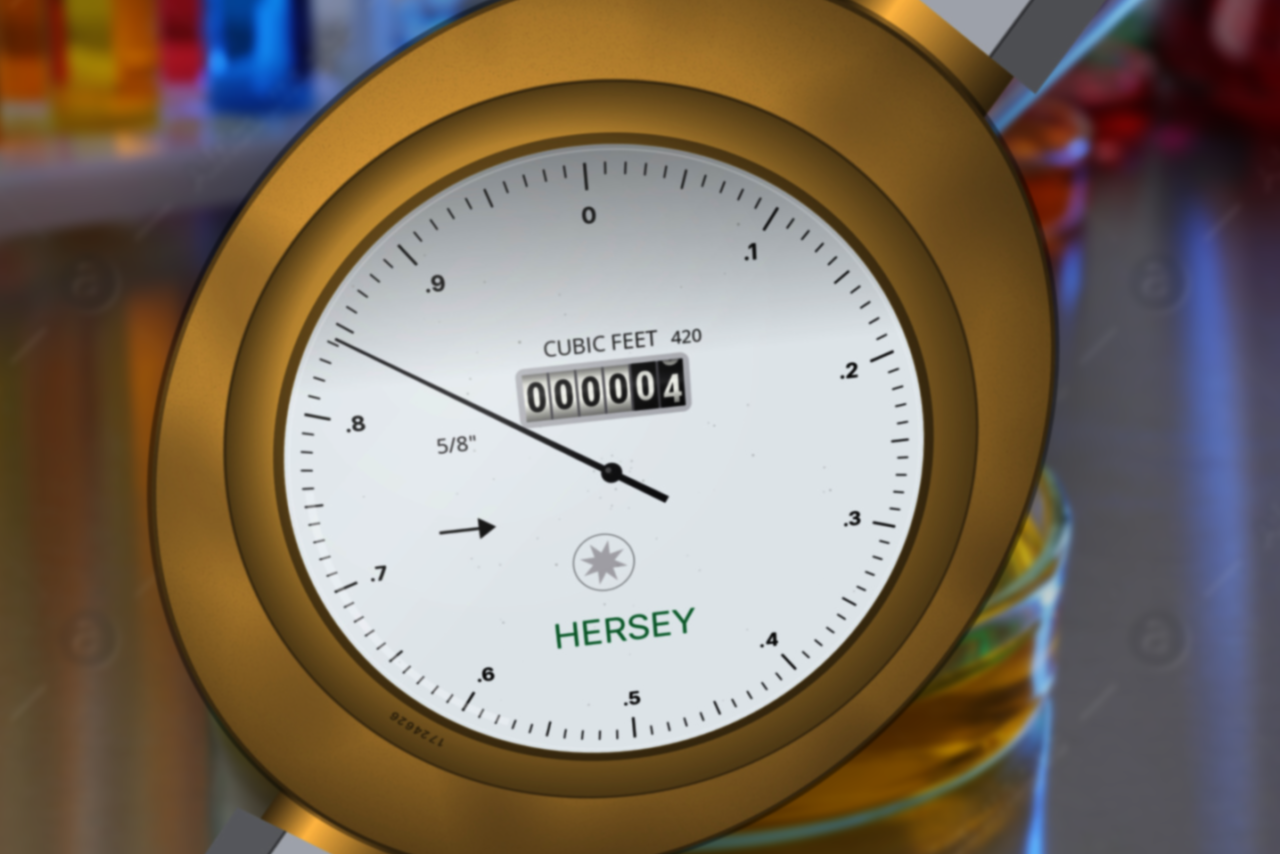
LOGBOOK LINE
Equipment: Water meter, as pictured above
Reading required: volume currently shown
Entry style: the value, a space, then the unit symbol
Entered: 3.84 ft³
